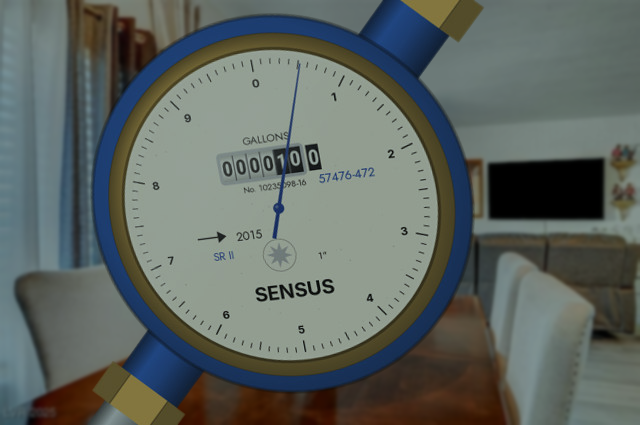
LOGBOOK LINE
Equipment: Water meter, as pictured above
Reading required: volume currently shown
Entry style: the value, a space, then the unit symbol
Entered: 100.5 gal
